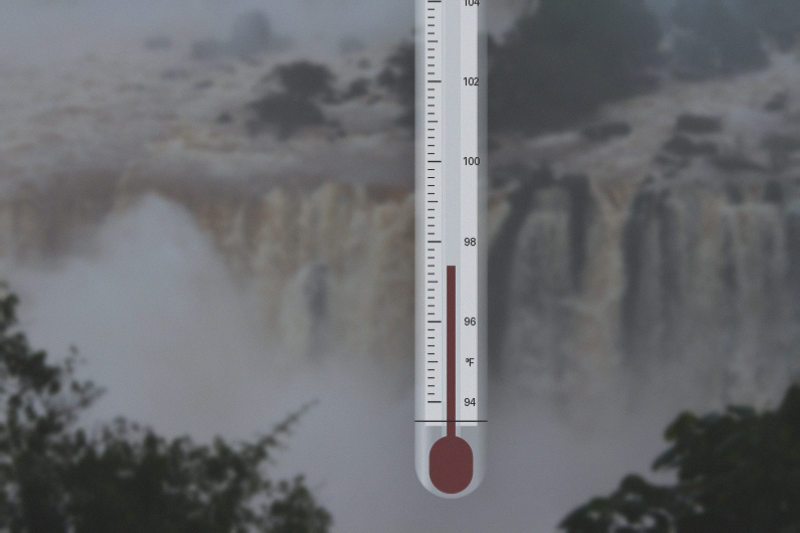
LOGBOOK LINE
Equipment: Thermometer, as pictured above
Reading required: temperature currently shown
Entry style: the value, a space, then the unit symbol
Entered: 97.4 °F
